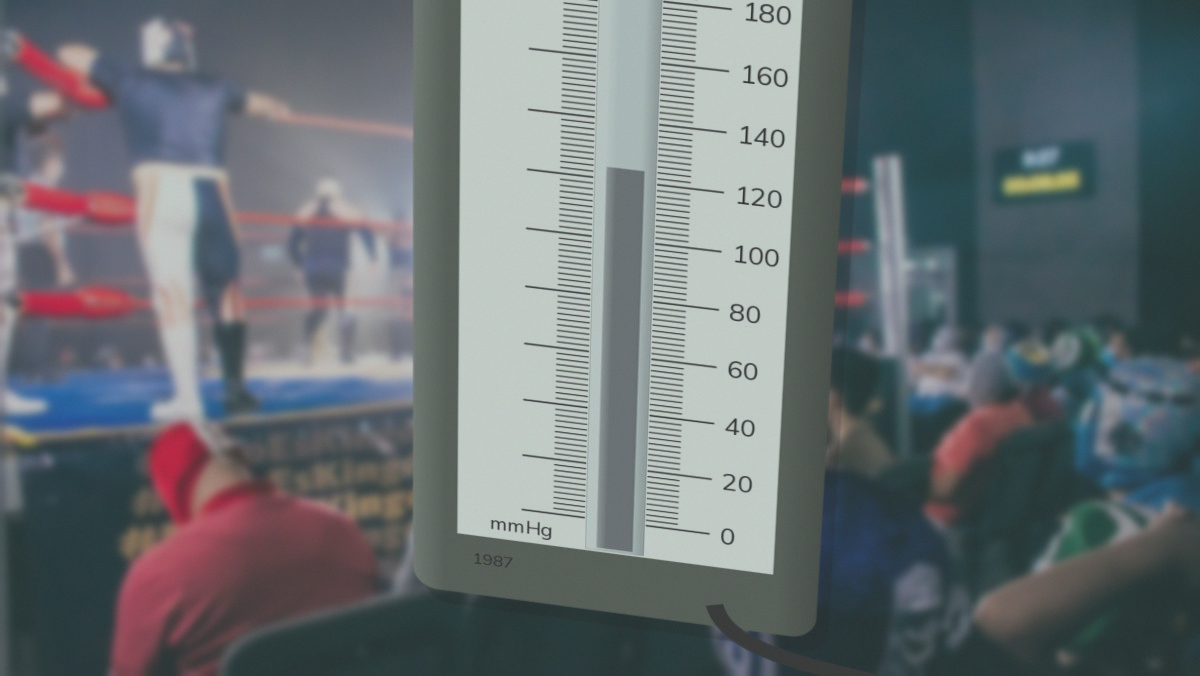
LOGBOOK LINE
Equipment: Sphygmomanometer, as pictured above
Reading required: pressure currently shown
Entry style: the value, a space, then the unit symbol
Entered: 124 mmHg
